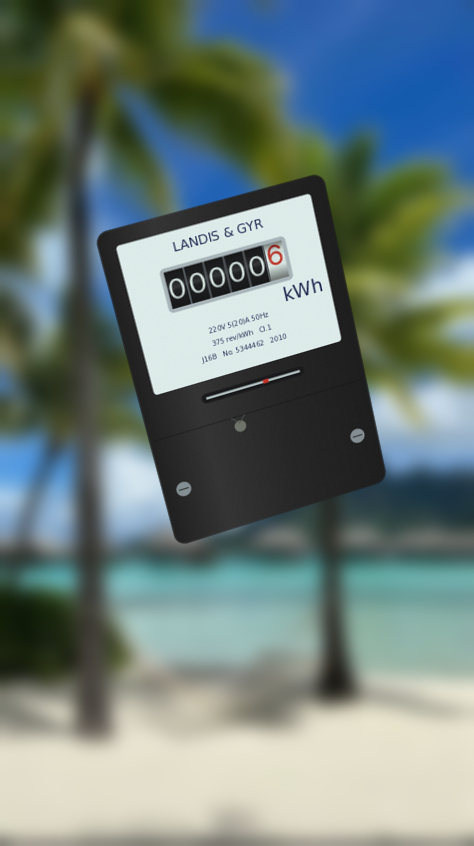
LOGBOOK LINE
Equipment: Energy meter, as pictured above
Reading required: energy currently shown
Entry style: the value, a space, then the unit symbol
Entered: 0.6 kWh
